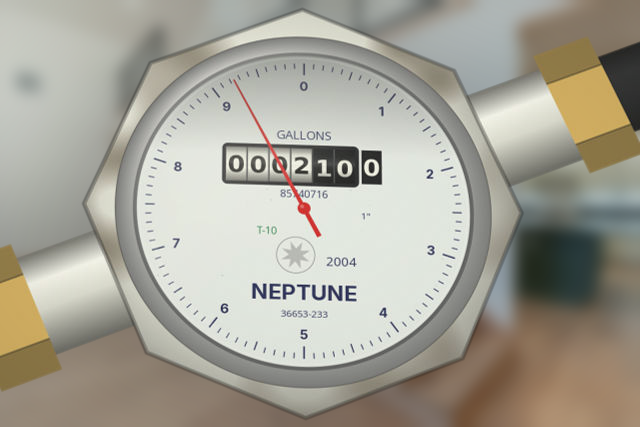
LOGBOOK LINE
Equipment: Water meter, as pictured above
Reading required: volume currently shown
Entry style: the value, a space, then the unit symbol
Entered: 2099.2 gal
